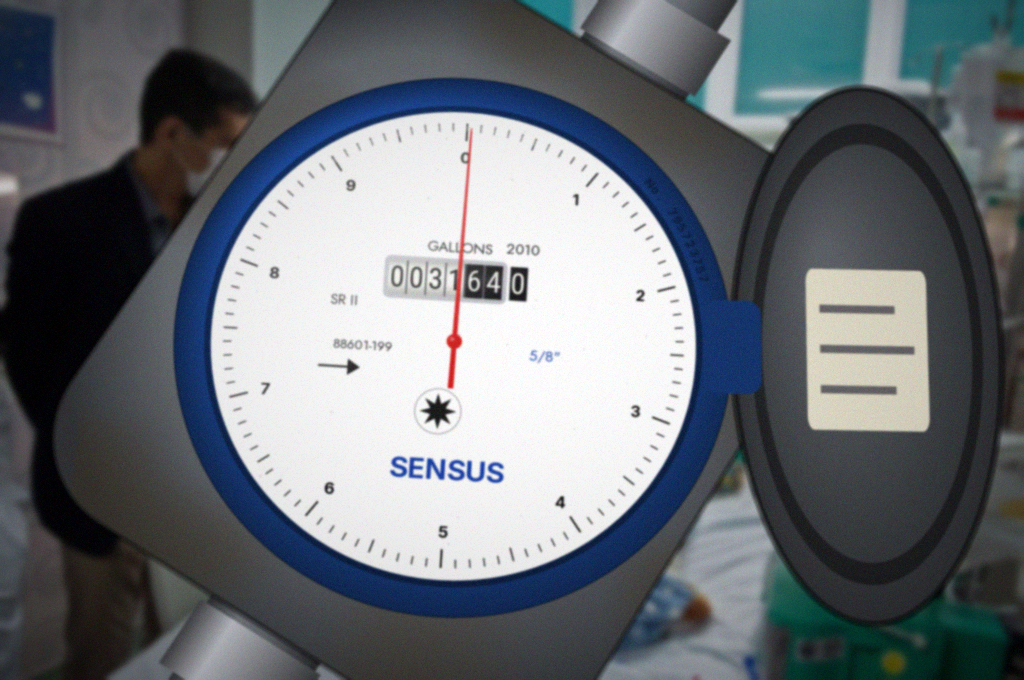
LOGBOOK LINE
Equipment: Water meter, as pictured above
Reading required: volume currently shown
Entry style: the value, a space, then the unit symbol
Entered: 31640.0 gal
